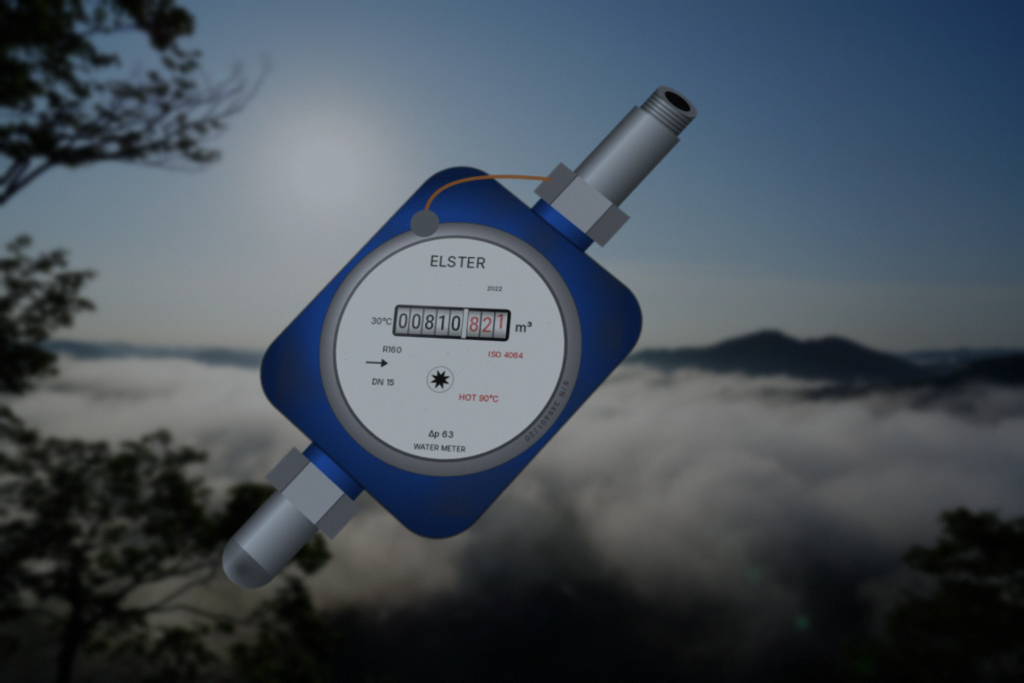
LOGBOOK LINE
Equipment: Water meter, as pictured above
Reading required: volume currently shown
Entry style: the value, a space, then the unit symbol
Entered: 810.821 m³
